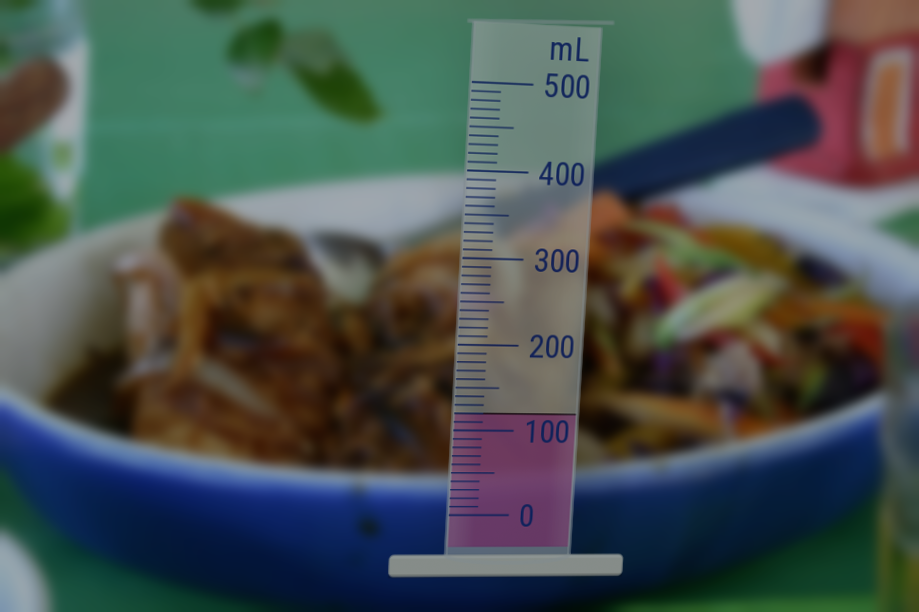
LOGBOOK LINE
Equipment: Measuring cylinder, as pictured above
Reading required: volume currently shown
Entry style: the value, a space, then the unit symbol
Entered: 120 mL
